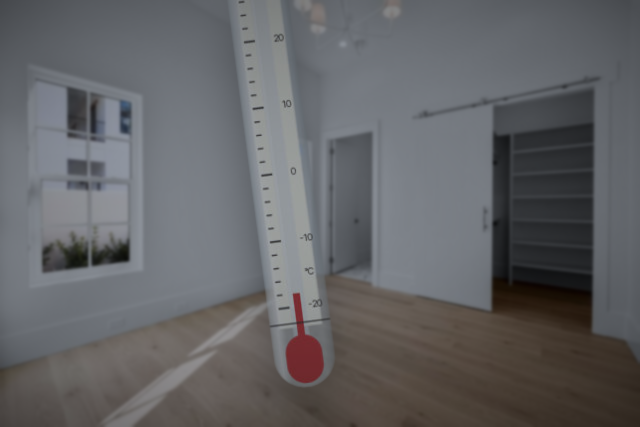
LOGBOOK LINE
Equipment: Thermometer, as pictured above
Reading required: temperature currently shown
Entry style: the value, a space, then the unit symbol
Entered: -18 °C
